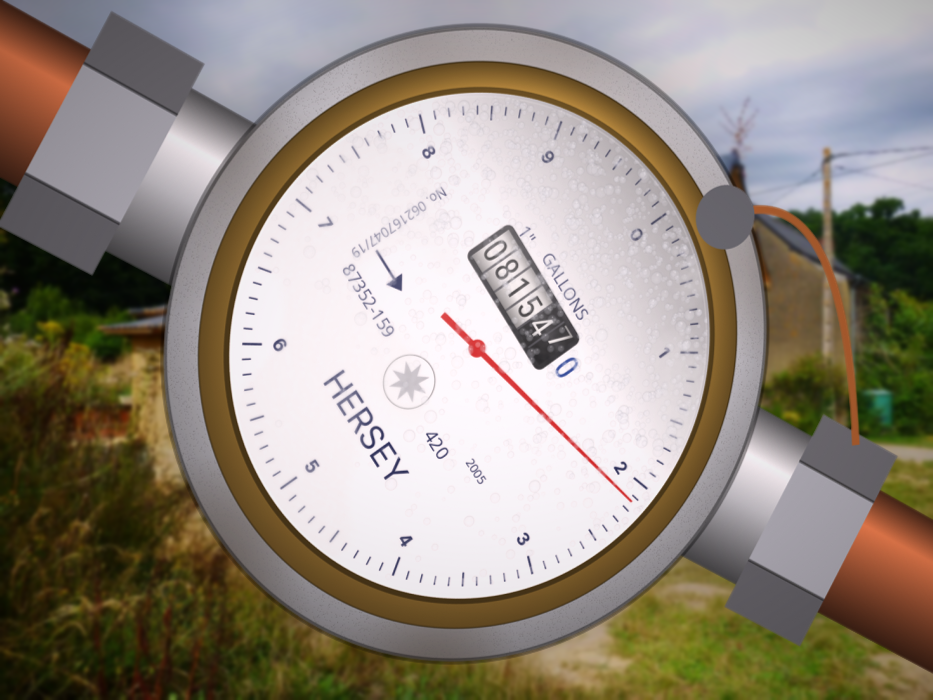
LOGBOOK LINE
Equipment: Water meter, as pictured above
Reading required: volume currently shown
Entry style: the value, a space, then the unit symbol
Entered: 815472.1 gal
